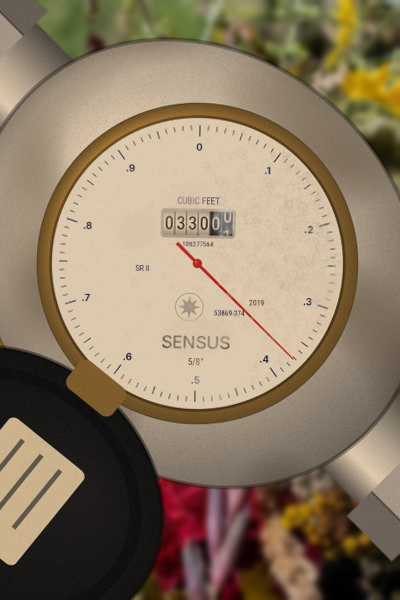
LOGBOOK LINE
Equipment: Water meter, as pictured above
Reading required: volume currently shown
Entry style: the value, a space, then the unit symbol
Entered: 33000.37 ft³
